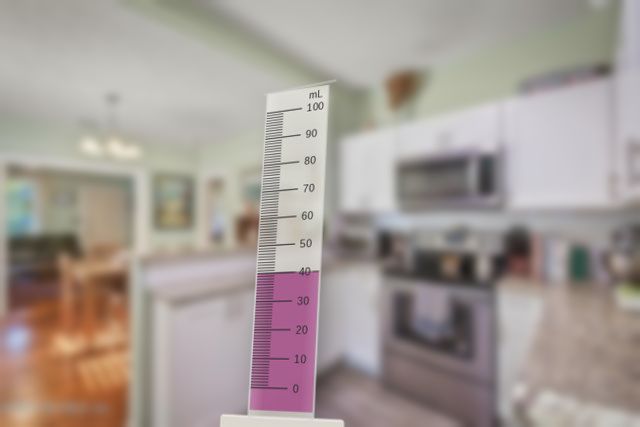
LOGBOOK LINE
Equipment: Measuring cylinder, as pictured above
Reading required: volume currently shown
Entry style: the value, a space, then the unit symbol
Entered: 40 mL
